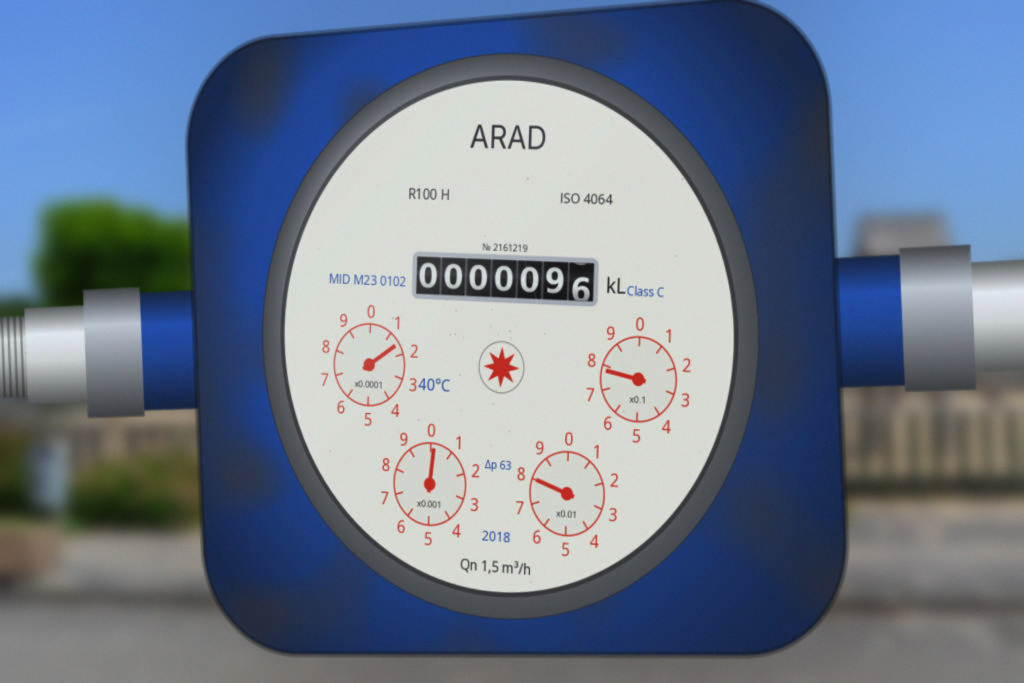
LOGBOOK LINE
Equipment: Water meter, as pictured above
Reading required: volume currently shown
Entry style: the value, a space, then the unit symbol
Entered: 95.7801 kL
